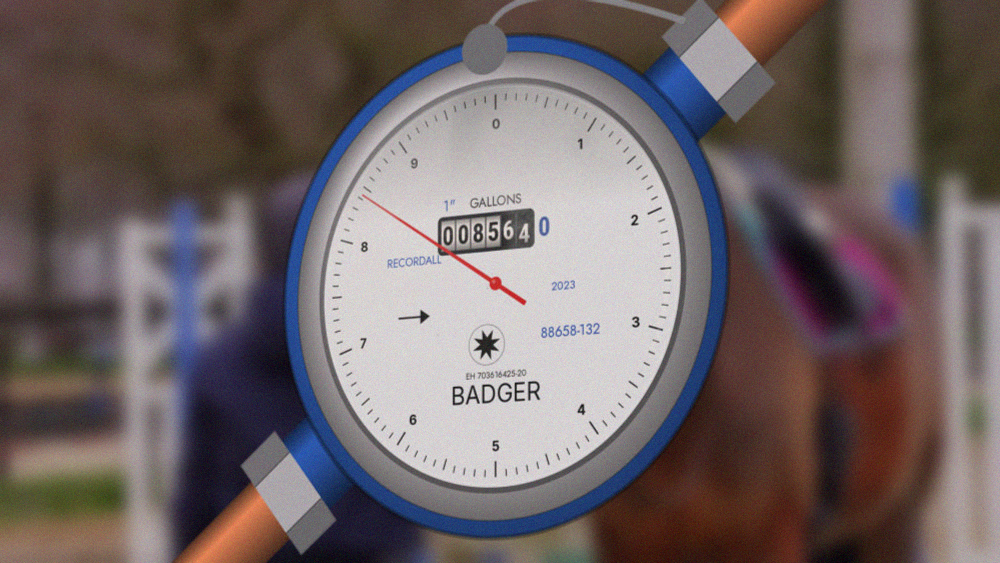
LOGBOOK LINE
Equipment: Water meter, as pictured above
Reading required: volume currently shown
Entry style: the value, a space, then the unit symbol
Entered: 85638.4 gal
